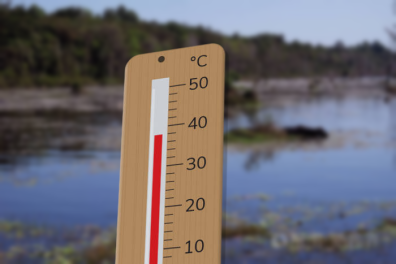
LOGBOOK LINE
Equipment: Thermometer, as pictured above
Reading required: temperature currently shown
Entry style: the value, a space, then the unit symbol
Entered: 38 °C
